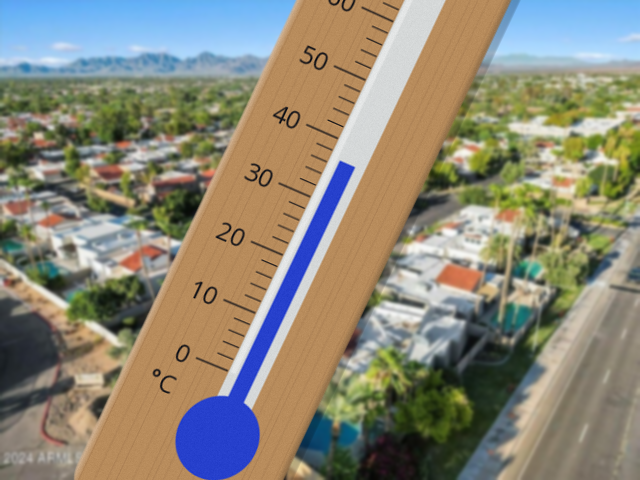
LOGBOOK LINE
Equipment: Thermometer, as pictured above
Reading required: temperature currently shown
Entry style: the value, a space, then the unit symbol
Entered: 37 °C
